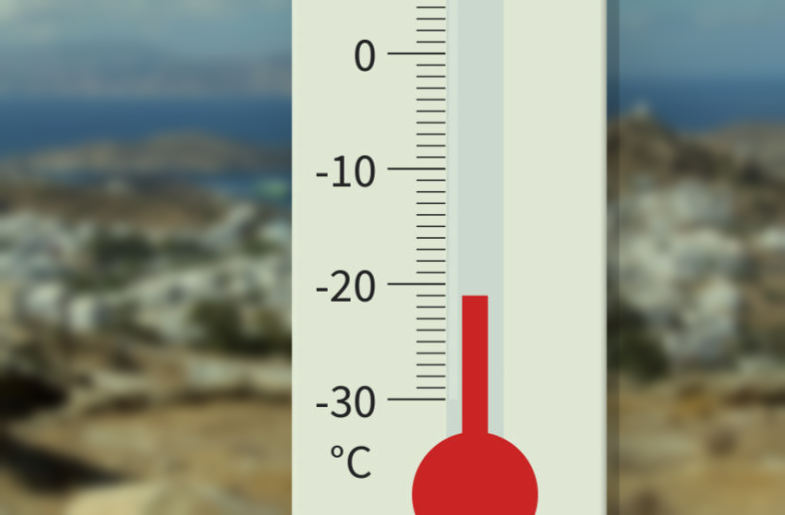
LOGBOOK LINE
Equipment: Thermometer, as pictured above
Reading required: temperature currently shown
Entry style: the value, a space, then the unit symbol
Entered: -21 °C
